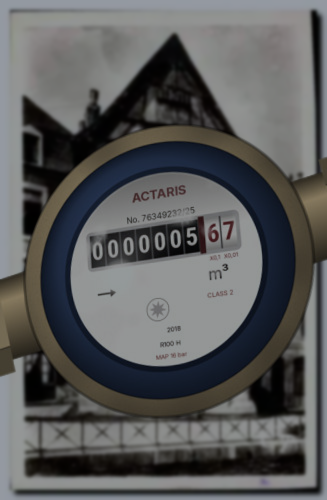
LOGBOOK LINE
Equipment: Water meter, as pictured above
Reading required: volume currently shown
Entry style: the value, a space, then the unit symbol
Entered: 5.67 m³
